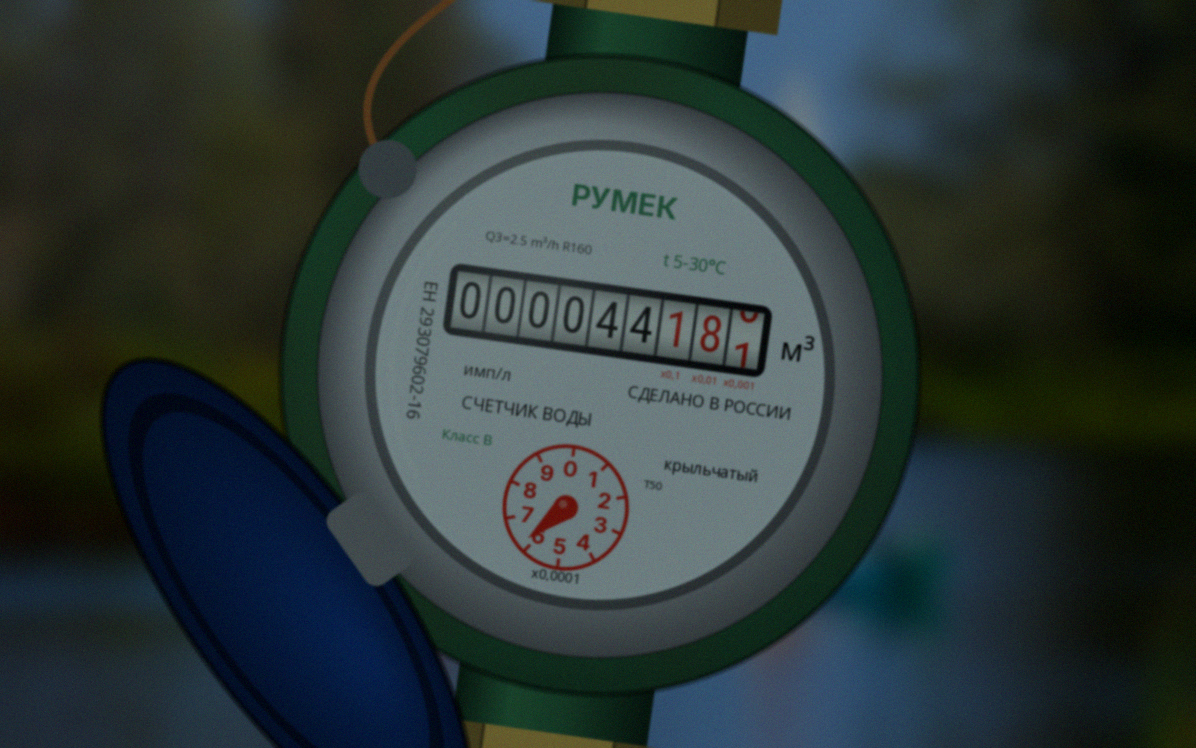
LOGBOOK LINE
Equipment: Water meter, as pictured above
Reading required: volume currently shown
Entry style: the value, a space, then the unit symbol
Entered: 44.1806 m³
